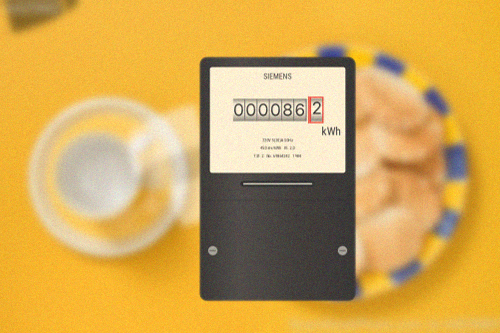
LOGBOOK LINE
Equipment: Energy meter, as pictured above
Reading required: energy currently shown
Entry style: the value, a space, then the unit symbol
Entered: 86.2 kWh
